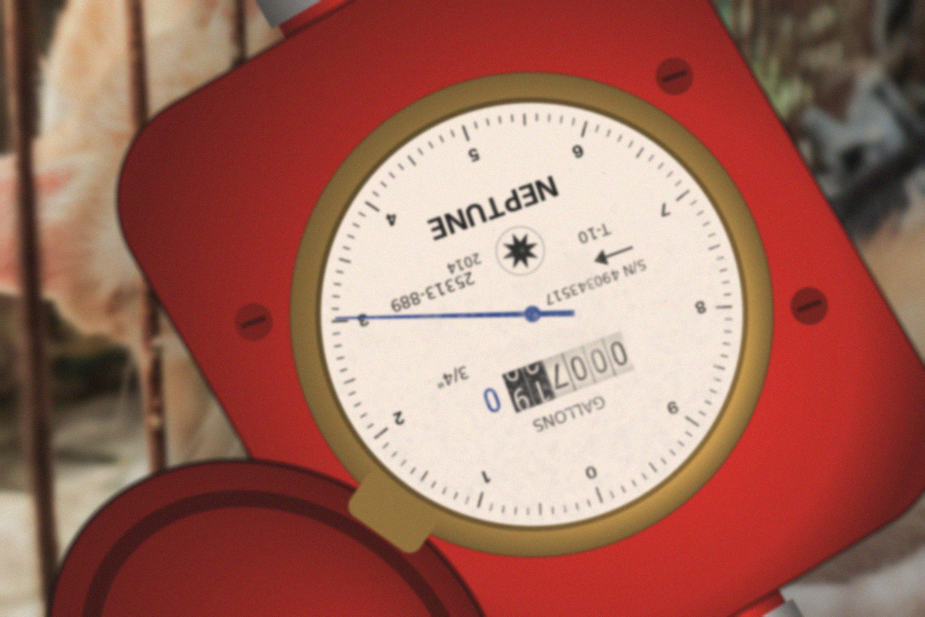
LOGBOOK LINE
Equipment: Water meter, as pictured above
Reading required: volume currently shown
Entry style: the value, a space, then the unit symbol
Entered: 7193.0 gal
